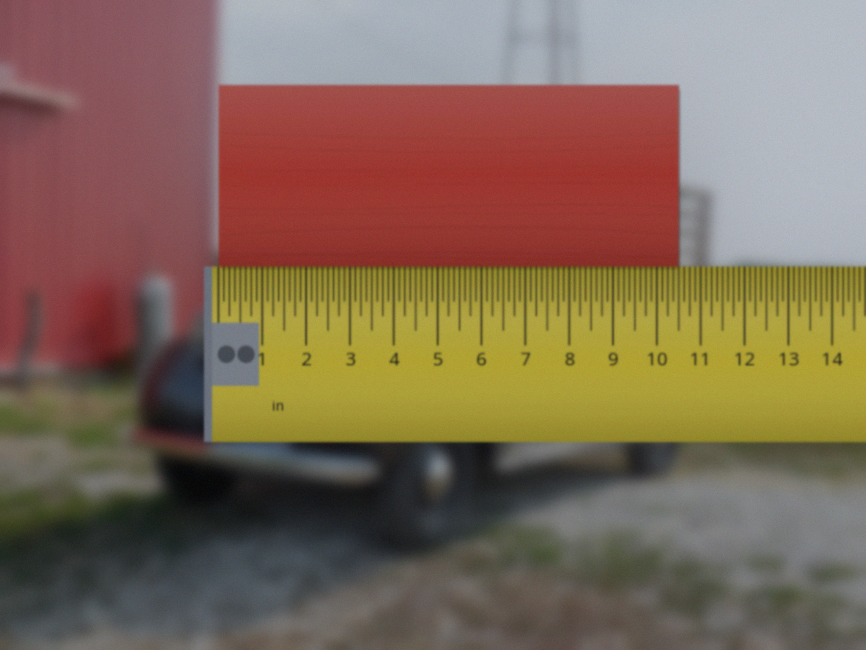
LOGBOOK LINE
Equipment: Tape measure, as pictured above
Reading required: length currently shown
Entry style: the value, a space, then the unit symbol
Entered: 10.5 in
